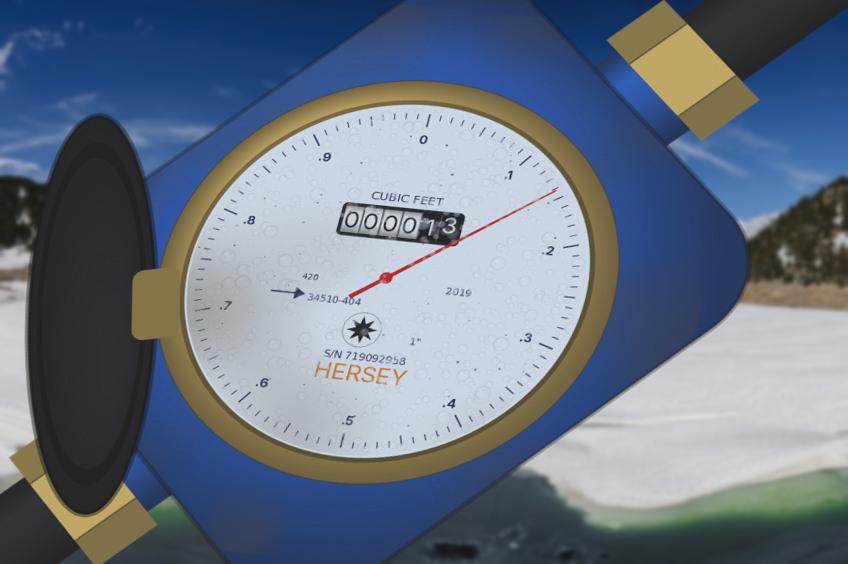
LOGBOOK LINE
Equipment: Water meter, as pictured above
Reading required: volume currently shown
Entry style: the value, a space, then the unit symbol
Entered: 13.14 ft³
